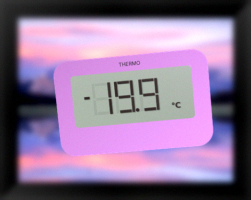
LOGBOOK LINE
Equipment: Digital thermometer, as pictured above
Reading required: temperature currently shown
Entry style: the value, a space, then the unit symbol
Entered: -19.9 °C
